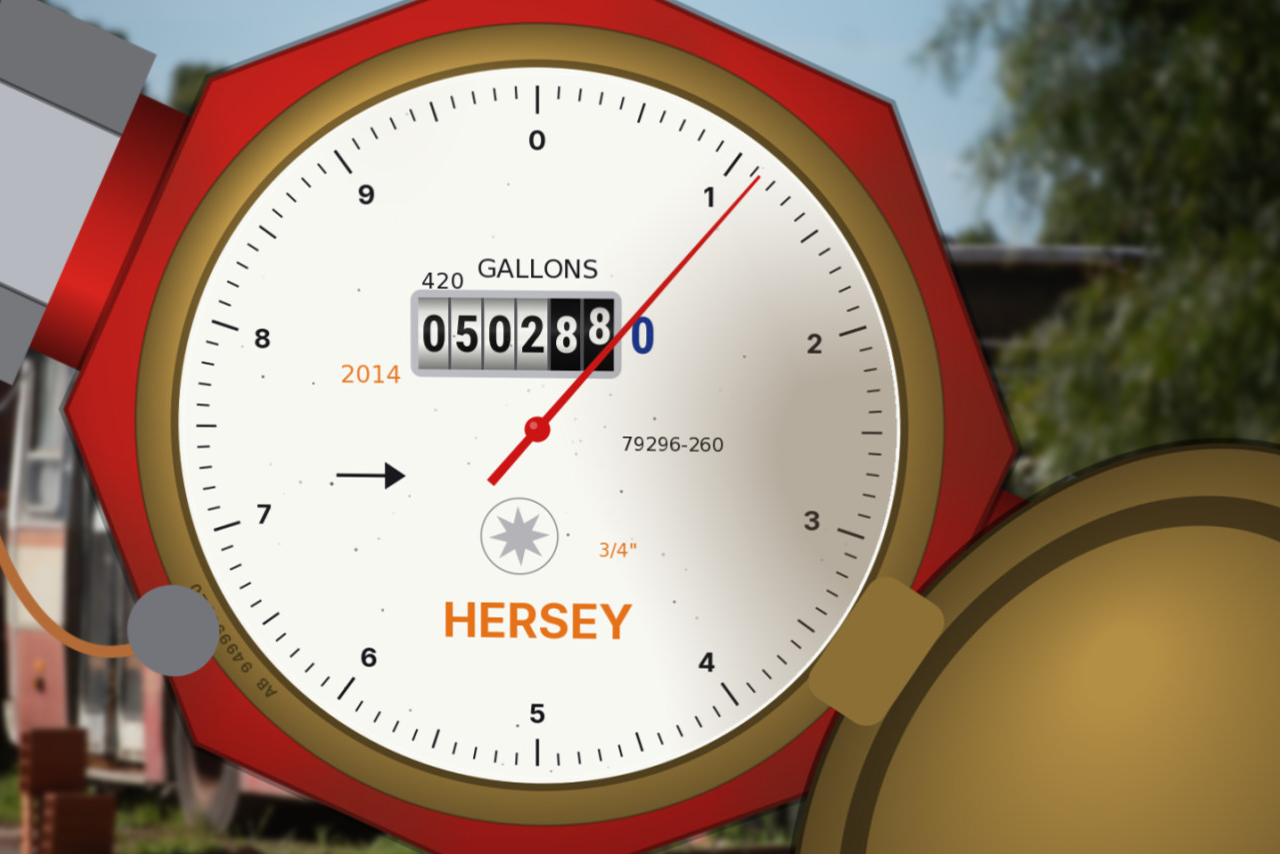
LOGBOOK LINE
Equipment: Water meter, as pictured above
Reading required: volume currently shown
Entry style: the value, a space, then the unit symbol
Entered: 502881.1 gal
